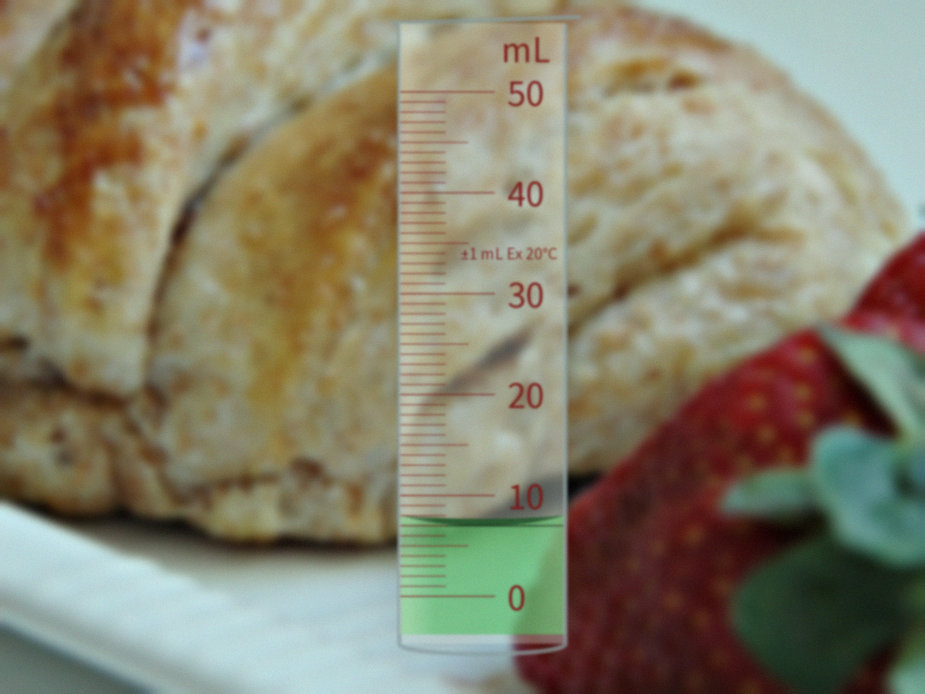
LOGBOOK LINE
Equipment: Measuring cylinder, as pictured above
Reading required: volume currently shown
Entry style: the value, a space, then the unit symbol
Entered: 7 mL
